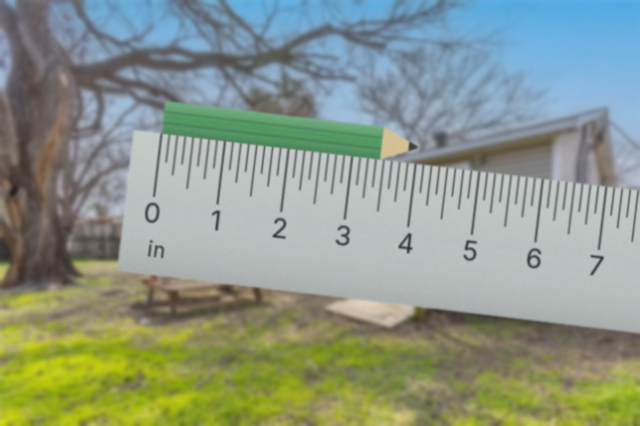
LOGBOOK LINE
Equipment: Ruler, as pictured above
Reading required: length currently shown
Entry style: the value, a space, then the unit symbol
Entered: 4 in
